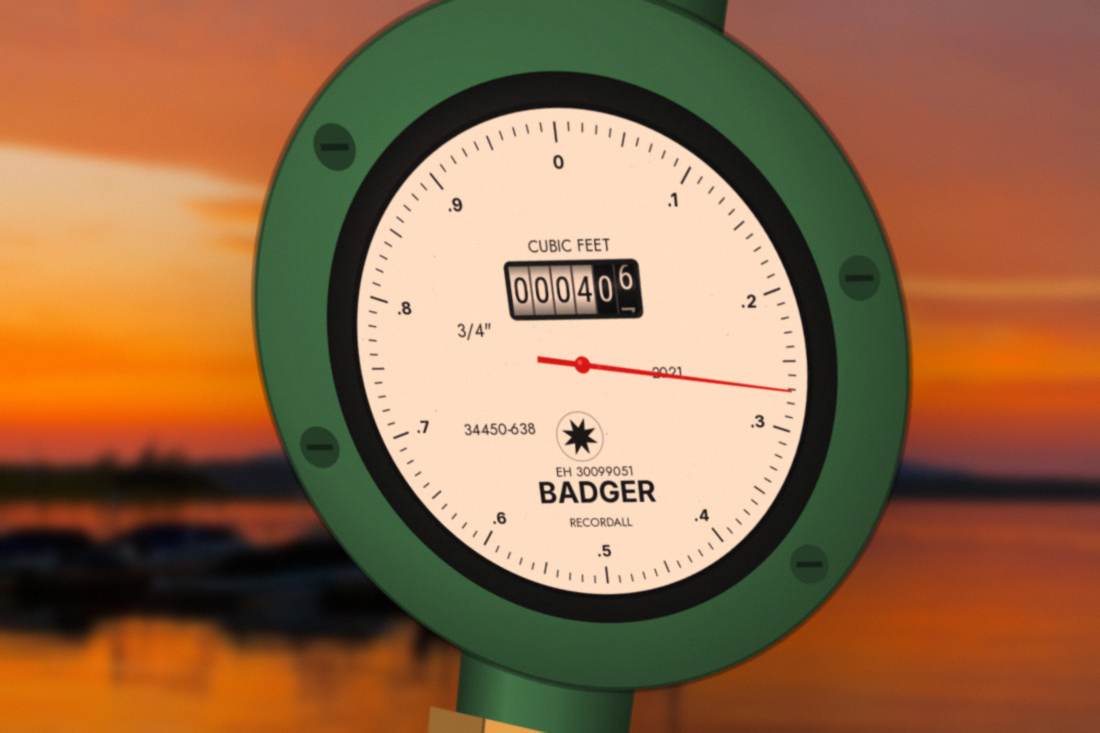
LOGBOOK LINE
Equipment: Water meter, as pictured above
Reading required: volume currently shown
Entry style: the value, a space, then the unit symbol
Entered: 406.27 ft³
